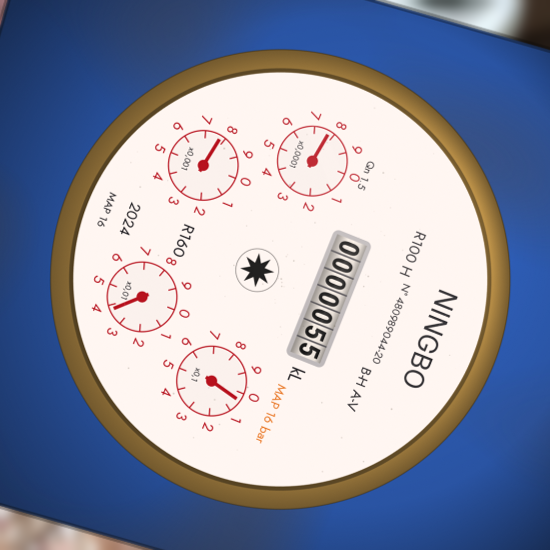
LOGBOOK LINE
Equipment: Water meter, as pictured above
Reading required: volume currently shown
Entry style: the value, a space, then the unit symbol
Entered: 55.0377 kL
